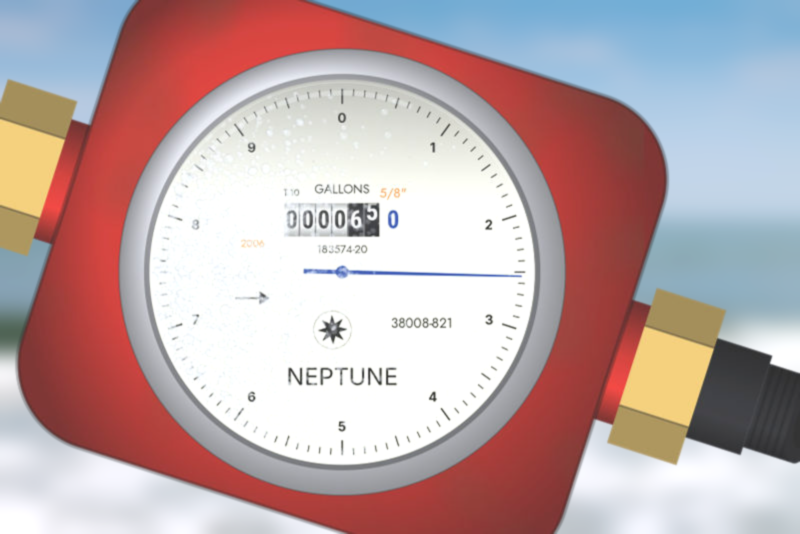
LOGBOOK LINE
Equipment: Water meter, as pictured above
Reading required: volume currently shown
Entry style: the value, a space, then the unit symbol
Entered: 652.5 gal
